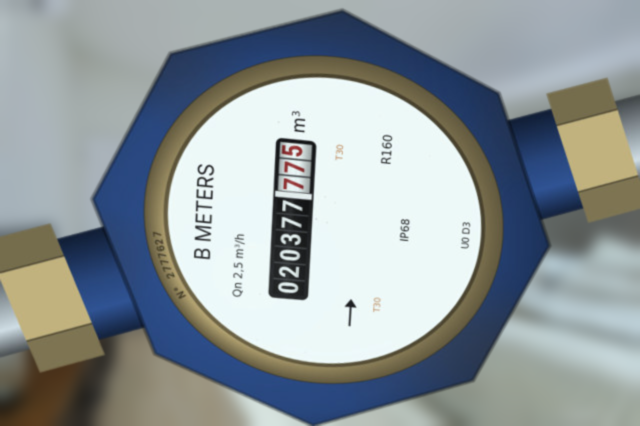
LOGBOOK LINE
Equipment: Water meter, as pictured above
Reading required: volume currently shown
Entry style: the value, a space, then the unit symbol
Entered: 20377.775 m³
